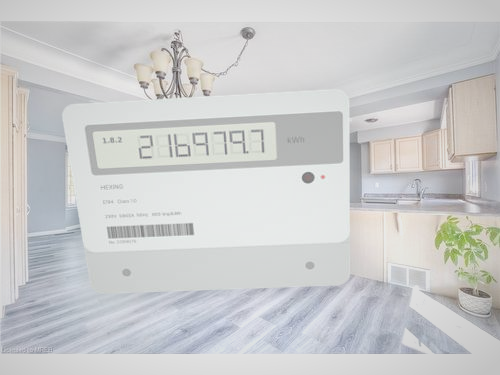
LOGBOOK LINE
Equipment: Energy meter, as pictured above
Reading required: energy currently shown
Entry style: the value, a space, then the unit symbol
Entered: 216979.7 kWh
